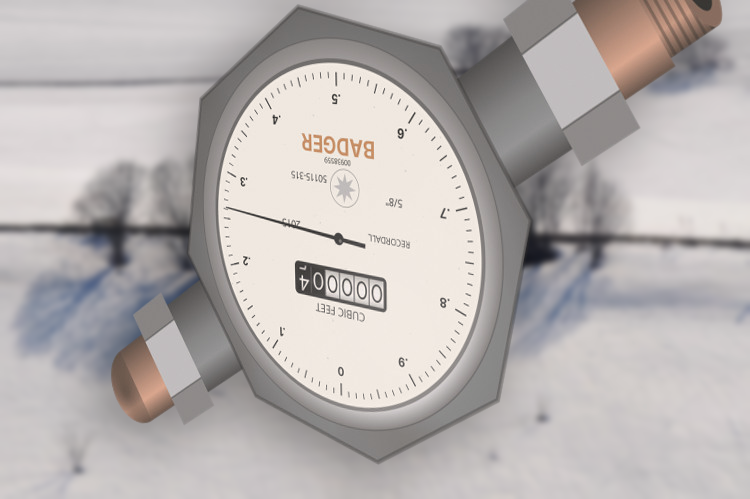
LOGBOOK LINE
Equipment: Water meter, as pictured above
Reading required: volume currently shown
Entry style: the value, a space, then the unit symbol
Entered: 4.26 ft³
